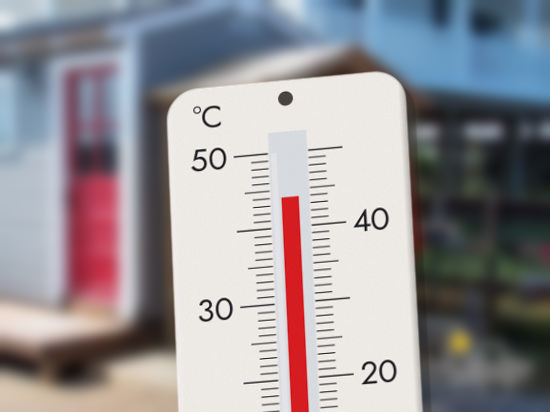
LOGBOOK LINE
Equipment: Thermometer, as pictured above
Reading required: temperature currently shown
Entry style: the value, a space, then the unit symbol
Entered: 44 °C
